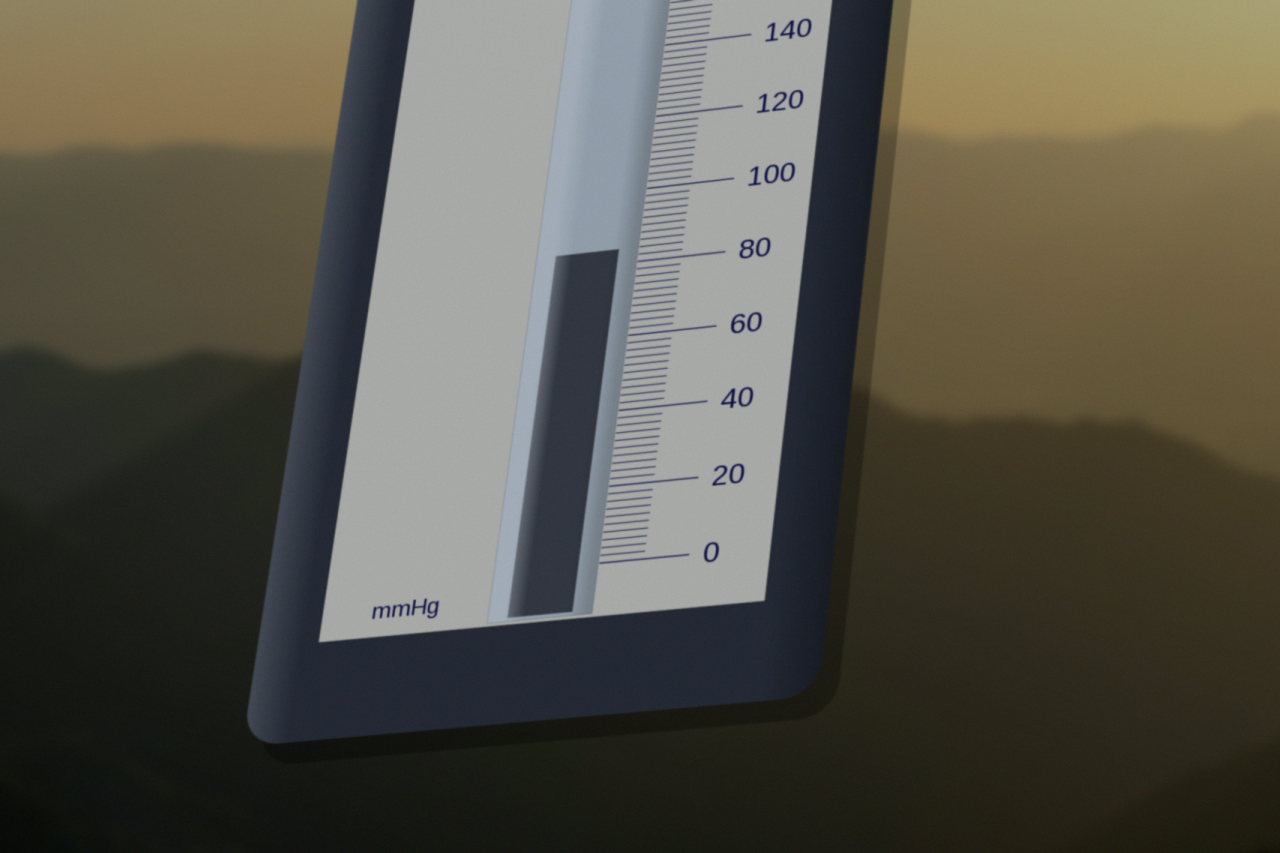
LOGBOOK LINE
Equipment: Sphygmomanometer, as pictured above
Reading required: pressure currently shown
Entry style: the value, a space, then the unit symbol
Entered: 84 mmHg
